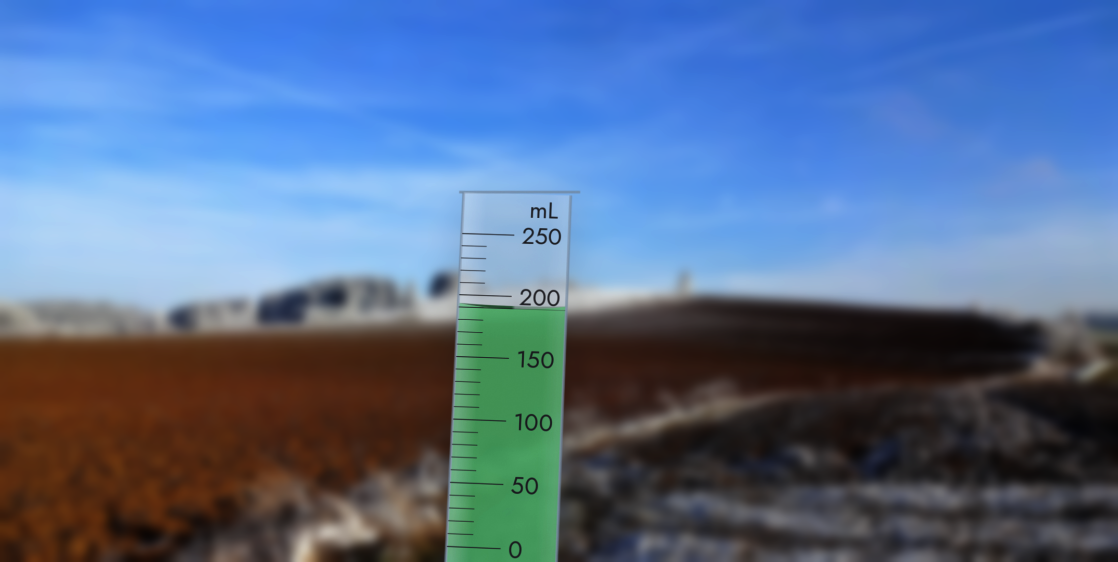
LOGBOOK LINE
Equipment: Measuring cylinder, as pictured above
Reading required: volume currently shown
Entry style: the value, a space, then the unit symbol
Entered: 190 mL
